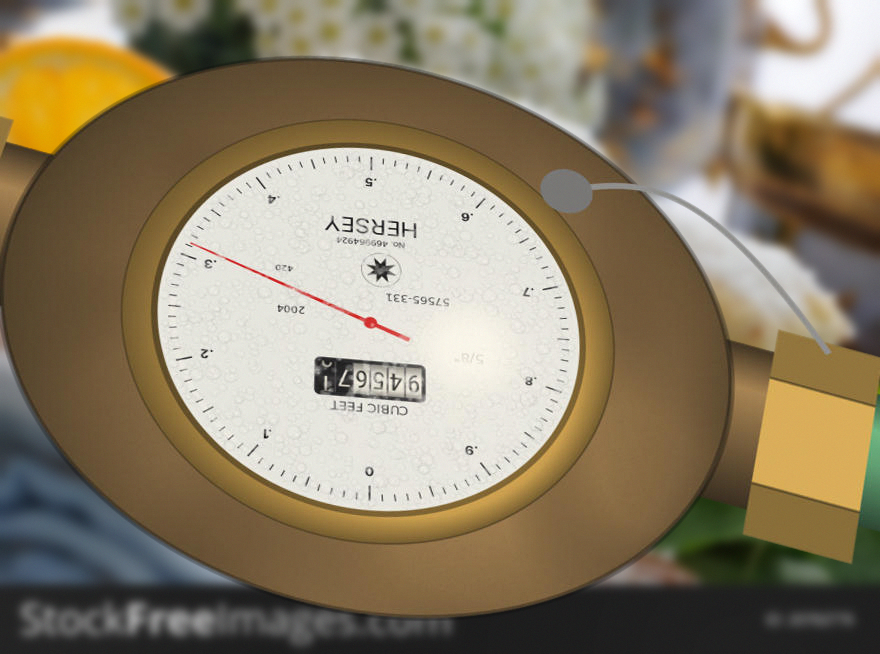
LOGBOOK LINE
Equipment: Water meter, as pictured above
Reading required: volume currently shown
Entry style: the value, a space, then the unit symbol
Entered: 945671.31 ft³
